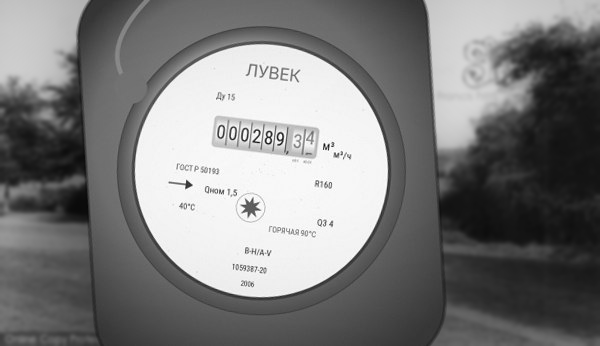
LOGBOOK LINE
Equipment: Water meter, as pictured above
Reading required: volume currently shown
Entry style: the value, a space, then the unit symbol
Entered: 289.34 m³
